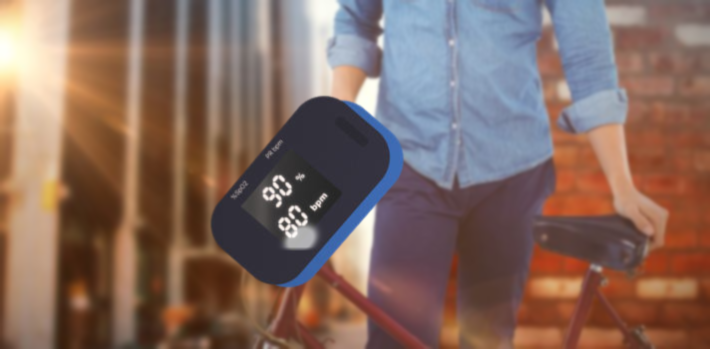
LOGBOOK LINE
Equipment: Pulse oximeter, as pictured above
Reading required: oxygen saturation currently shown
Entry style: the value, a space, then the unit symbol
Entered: 90 %
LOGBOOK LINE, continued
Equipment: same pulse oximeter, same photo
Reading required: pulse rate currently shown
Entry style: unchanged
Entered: 80 bpm
